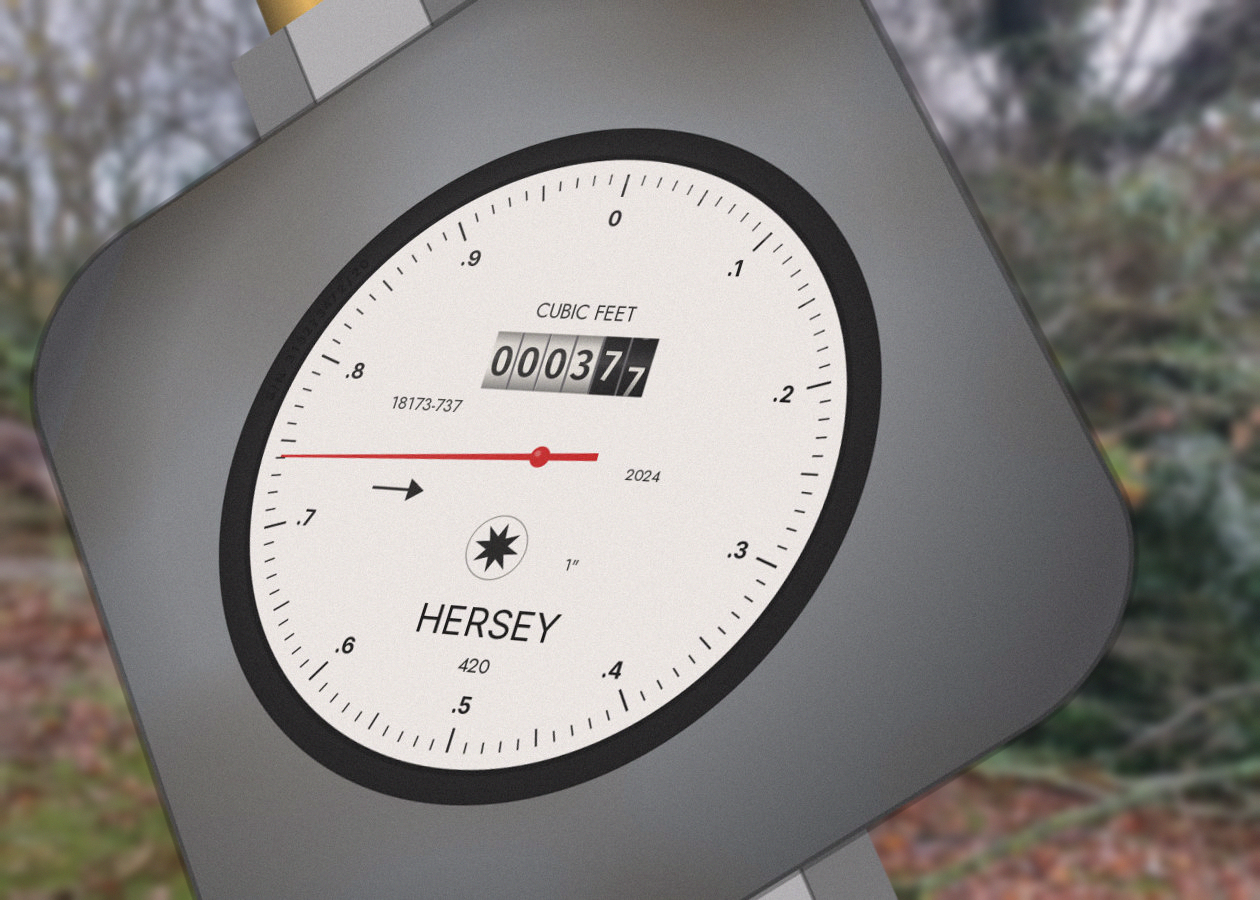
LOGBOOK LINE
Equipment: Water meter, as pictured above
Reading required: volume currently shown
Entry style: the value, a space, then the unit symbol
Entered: 376.74 ft³
